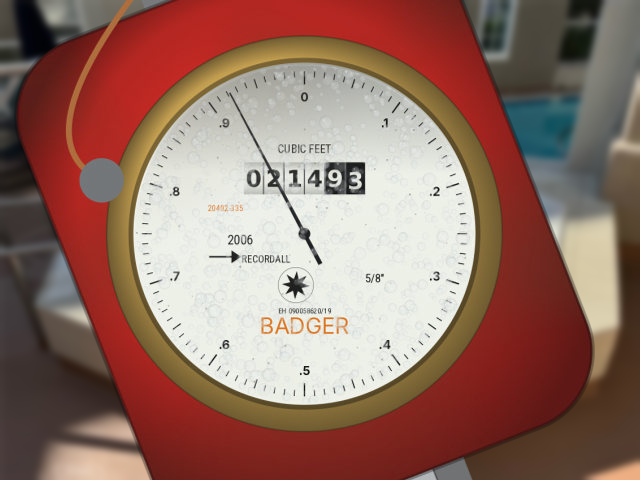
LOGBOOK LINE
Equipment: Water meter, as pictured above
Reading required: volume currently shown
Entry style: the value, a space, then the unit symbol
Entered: 21492.92 ft³
